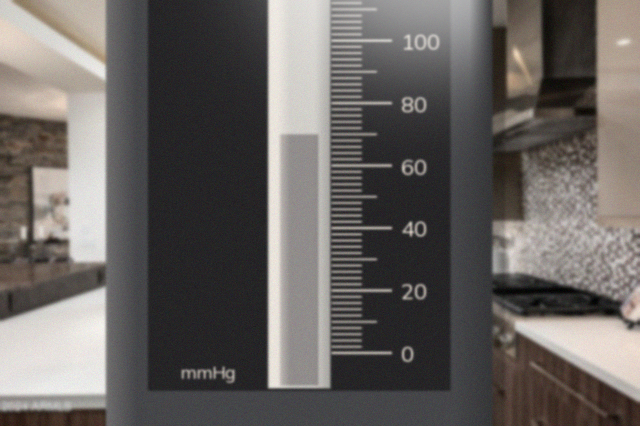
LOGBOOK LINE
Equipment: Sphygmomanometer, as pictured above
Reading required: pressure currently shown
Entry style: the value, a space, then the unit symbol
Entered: 70 mmHg
